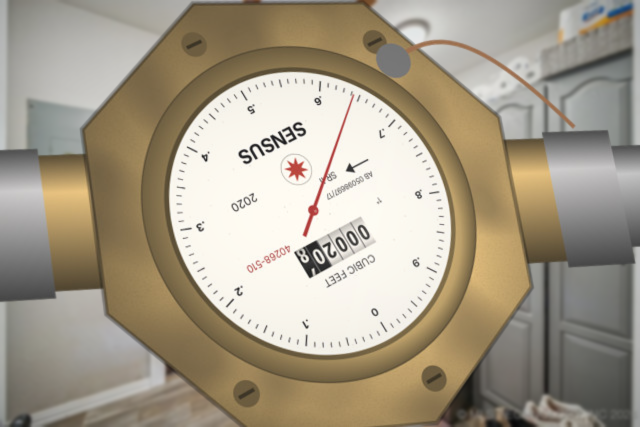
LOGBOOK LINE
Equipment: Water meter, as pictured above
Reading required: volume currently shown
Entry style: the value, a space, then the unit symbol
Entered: 207.64 ft³
